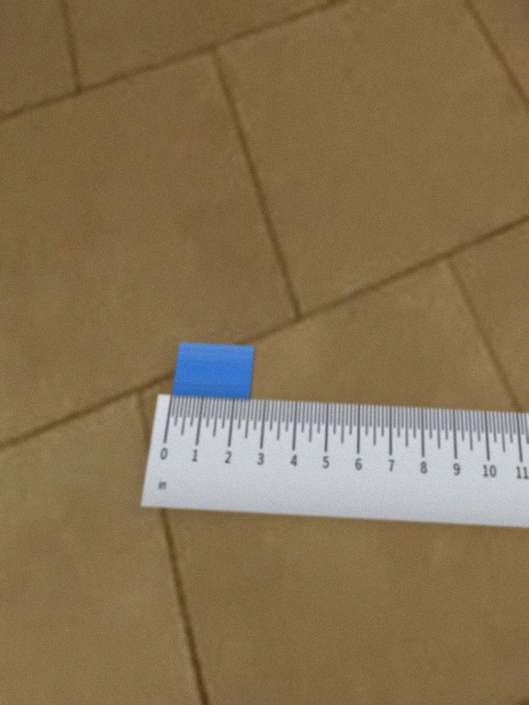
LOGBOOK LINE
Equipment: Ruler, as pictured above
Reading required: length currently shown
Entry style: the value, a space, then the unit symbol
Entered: 2.5 in
